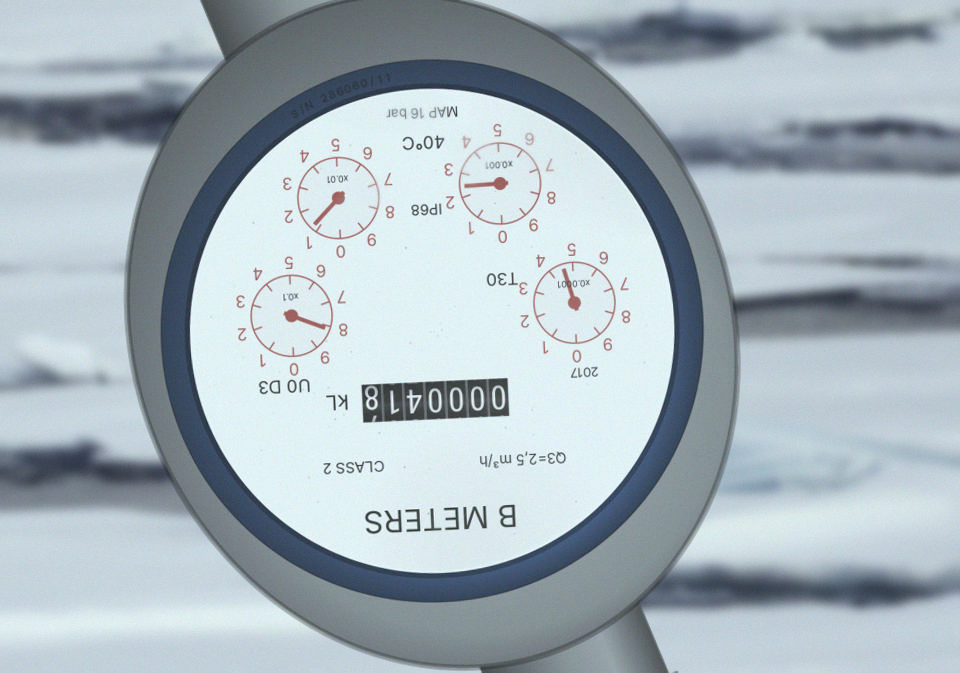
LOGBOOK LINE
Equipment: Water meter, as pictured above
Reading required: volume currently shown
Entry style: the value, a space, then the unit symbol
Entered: 417.8124 kL
